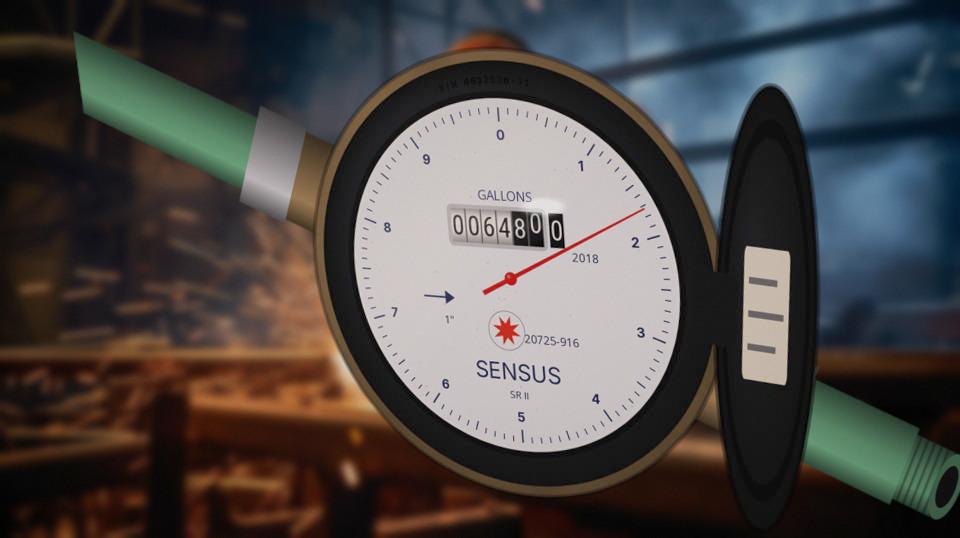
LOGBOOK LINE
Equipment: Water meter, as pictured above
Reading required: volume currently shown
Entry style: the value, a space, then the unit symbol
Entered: 64801.7 gal
